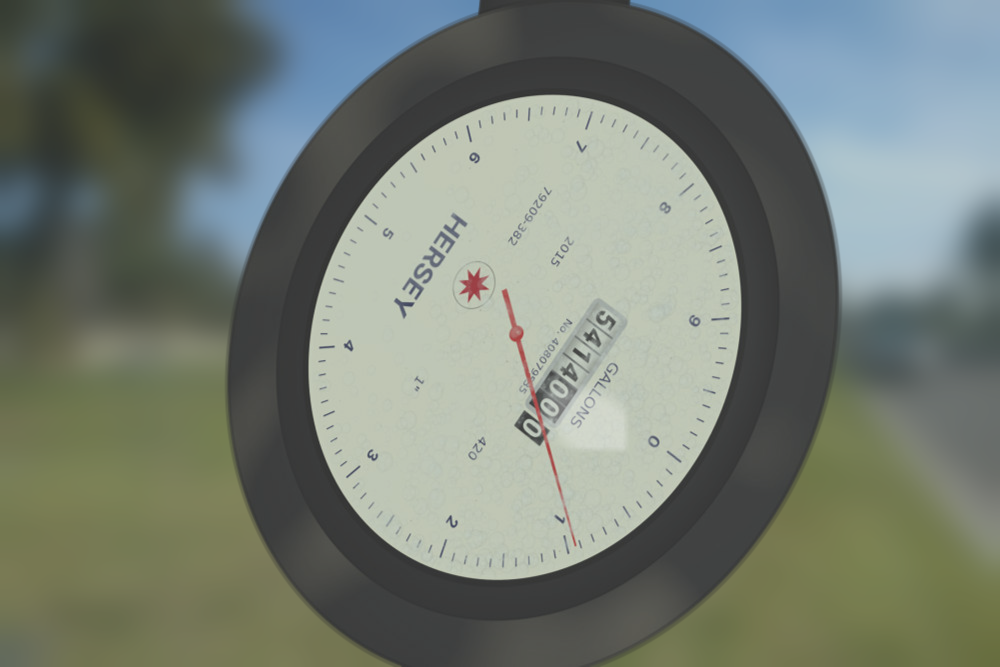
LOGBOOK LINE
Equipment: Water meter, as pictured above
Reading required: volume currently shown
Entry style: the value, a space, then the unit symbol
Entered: 5414000.9 gal
